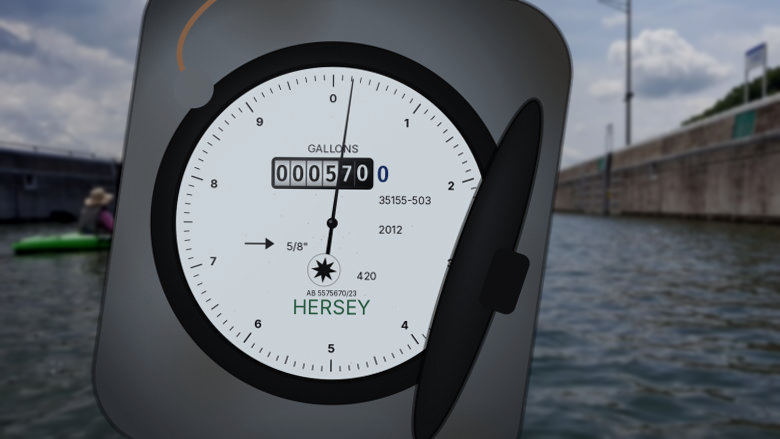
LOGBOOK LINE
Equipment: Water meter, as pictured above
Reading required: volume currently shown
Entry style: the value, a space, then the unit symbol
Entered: 5700.2 gal
